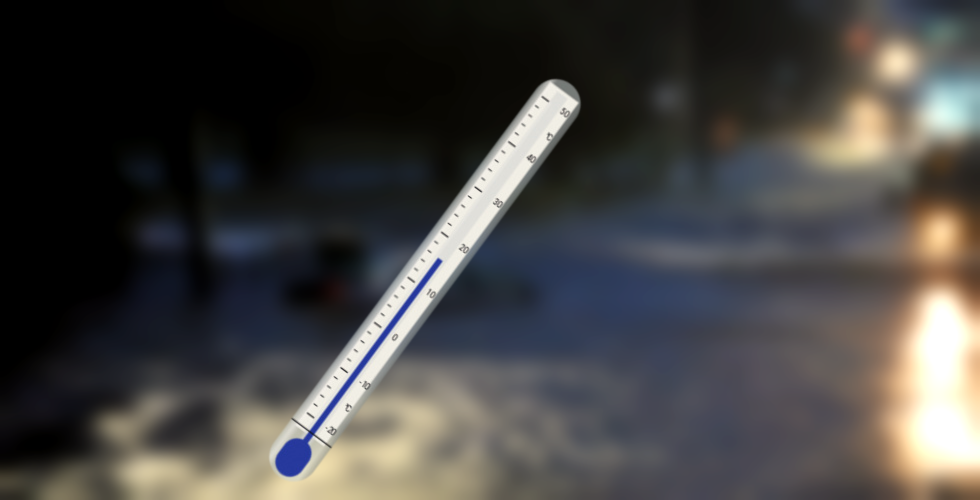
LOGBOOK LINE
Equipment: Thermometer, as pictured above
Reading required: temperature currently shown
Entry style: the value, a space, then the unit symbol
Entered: 16 °C
